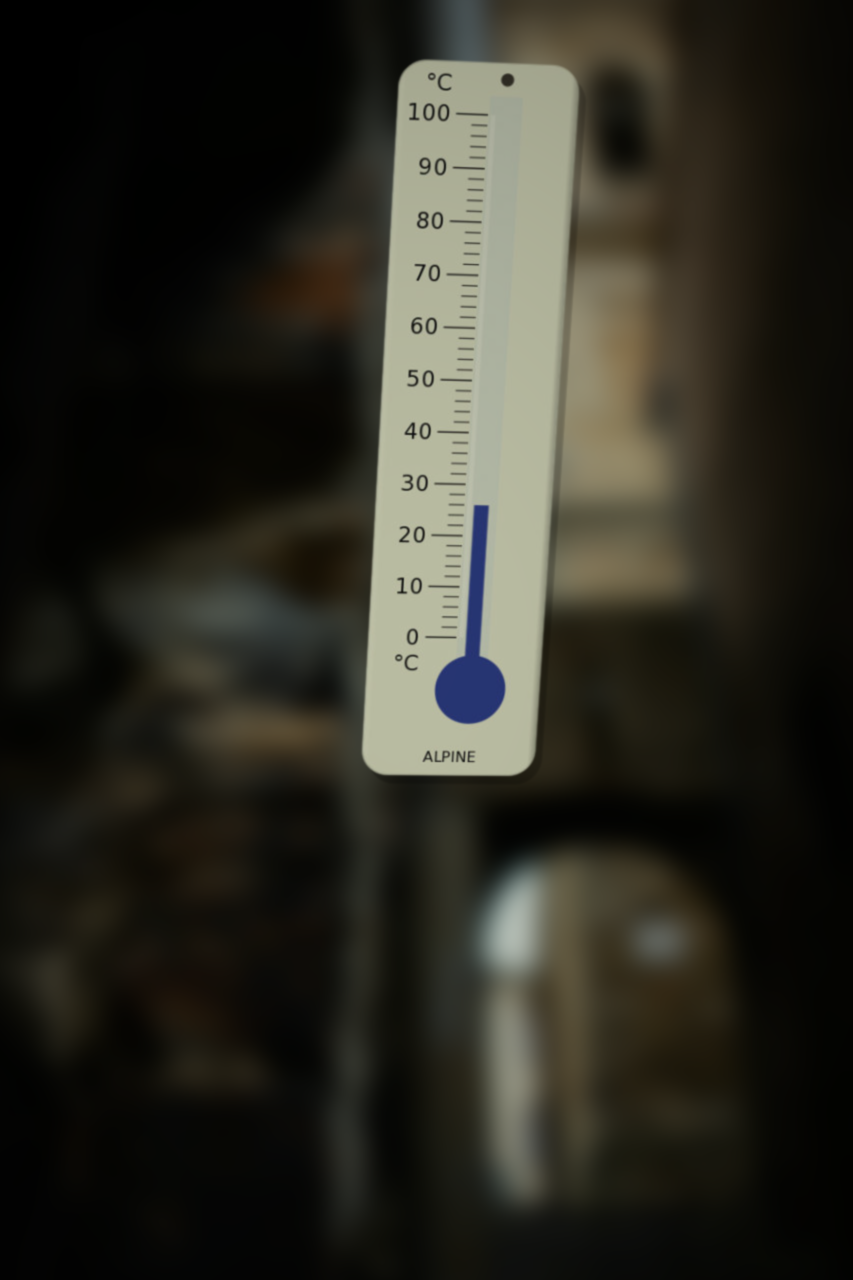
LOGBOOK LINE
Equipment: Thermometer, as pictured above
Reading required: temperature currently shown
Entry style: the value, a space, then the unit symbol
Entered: 26 °C
